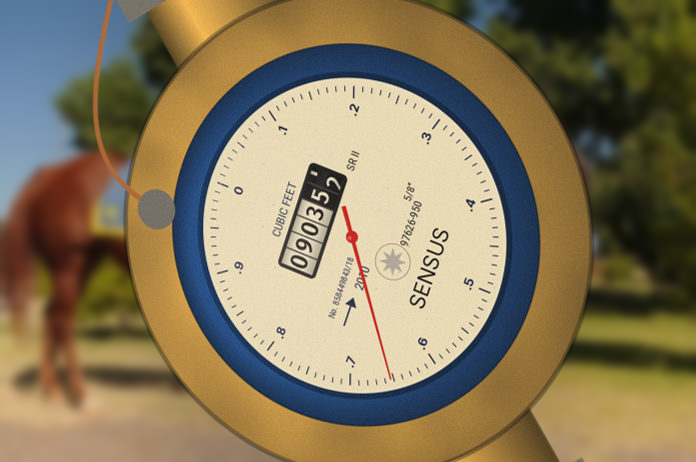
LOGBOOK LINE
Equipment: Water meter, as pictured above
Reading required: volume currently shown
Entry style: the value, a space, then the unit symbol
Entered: 90351.65 ft³
